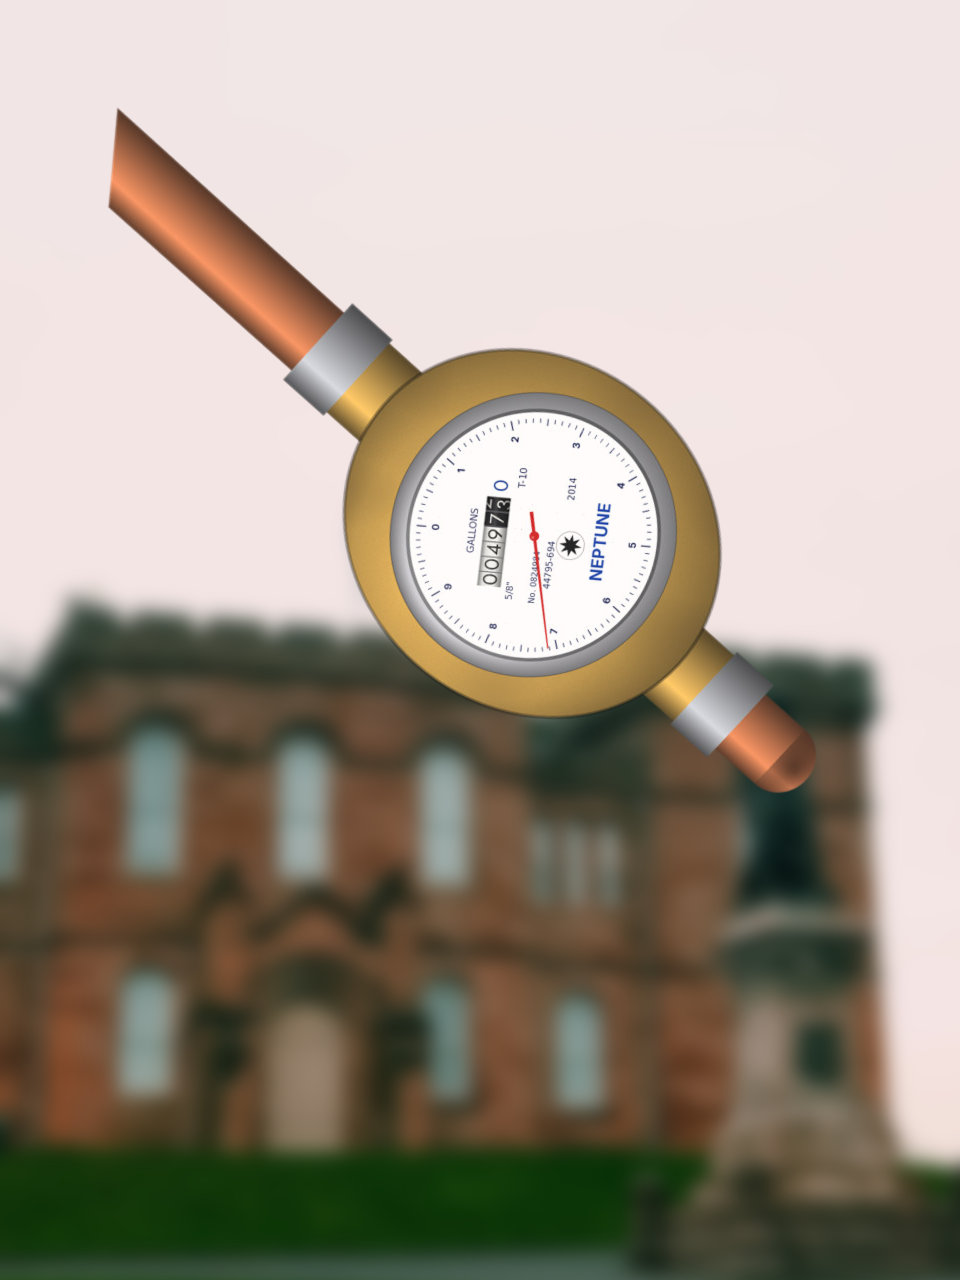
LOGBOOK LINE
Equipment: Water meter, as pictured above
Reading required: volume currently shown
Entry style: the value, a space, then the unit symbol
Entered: 49727.1 gal
